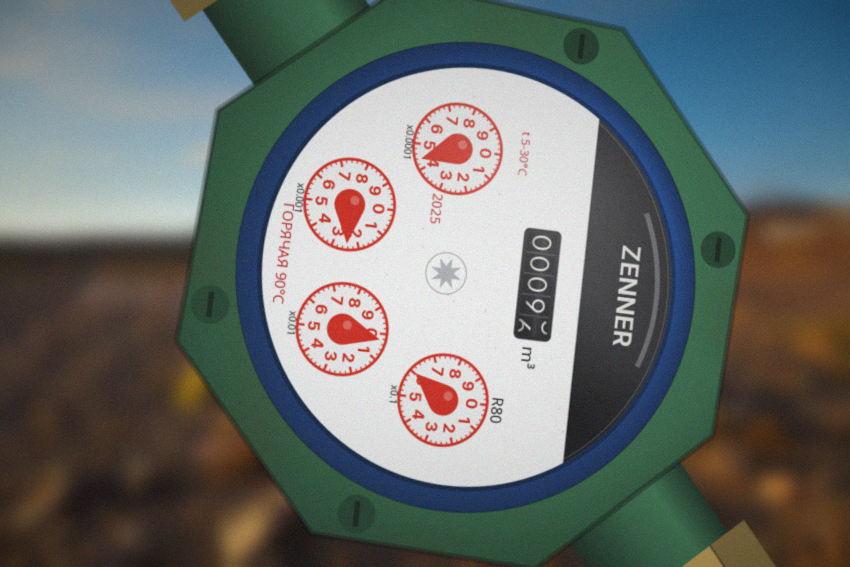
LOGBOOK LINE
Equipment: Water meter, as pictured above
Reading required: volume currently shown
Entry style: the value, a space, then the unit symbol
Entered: 95.6024 m³
